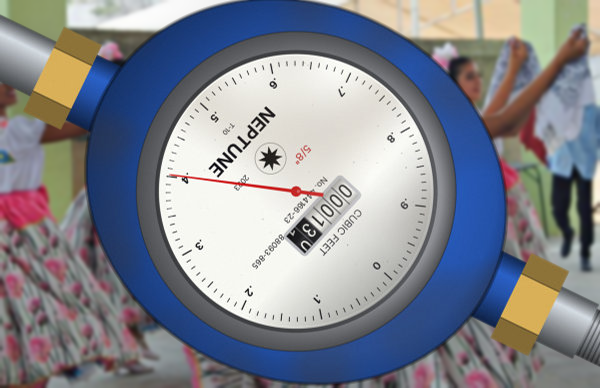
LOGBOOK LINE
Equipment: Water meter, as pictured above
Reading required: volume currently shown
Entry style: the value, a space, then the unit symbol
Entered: 130.40 ft³
